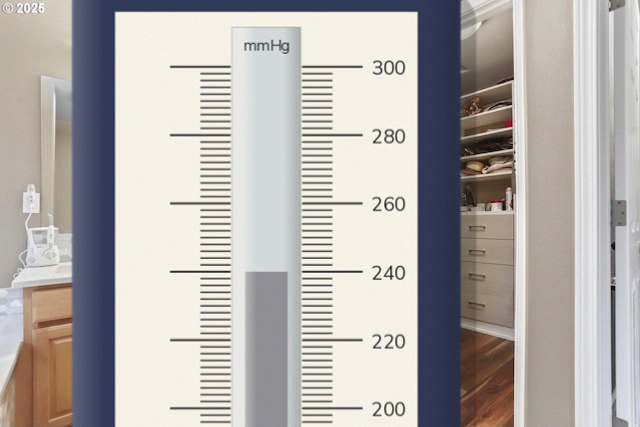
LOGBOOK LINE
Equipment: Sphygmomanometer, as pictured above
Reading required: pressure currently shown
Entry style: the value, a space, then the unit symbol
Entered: 240 mmHg
